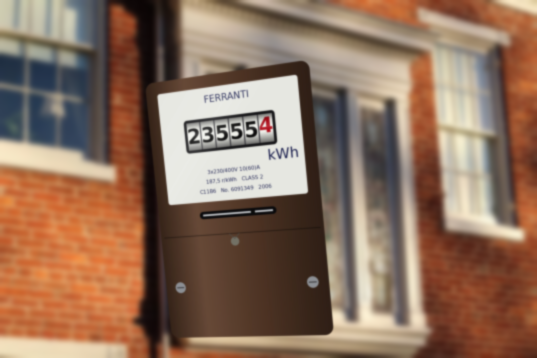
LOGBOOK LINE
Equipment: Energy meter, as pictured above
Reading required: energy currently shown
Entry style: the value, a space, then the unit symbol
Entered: 23555.4 kWh
